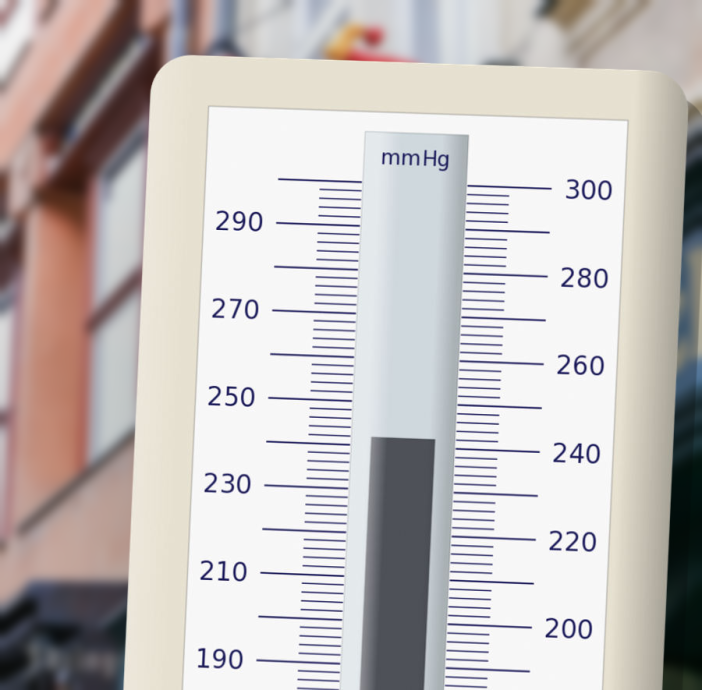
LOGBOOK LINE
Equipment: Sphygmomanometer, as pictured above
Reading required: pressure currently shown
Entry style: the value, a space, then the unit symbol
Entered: 242 mmHg
